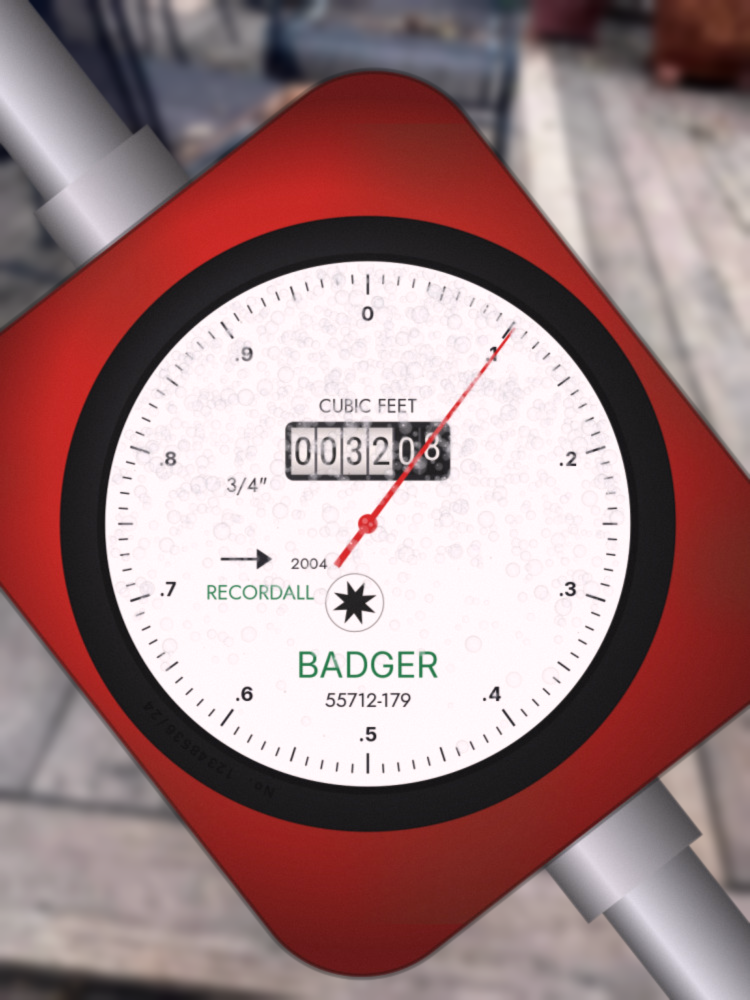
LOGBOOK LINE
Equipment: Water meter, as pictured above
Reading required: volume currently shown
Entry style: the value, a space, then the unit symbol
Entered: 3208.10 ft³
